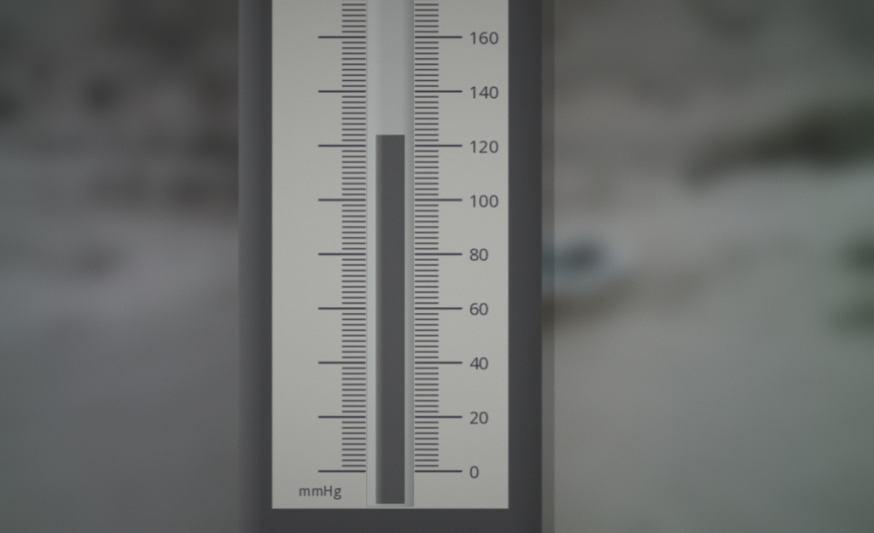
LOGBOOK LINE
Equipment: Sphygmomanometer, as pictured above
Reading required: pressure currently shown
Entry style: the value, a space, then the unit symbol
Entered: 124 mmHg
